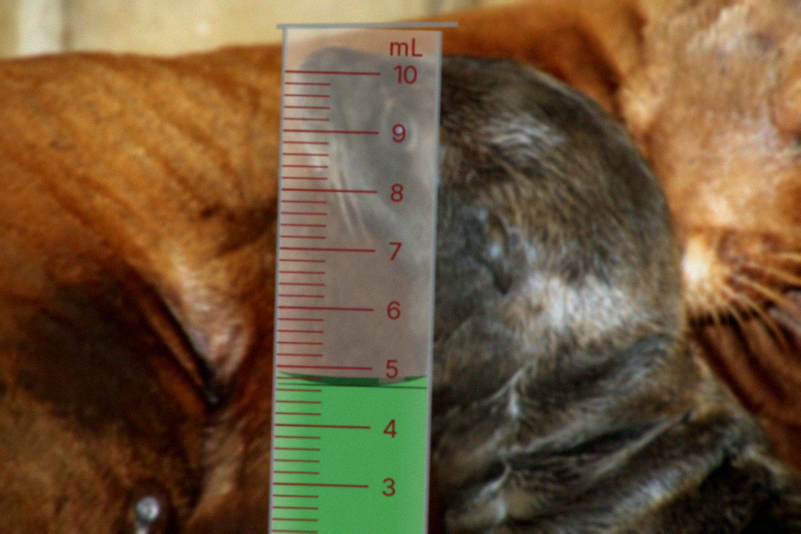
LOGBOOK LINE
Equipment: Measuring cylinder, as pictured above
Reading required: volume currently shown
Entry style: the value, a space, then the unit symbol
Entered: 4.7 mL
